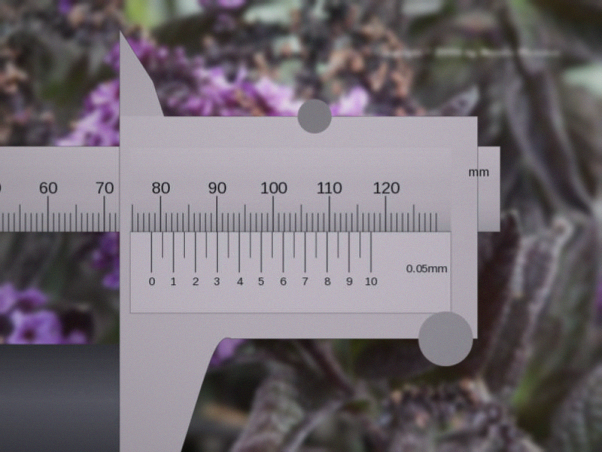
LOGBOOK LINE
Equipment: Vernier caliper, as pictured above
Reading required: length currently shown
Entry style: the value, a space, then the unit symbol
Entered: 78.4 mm
